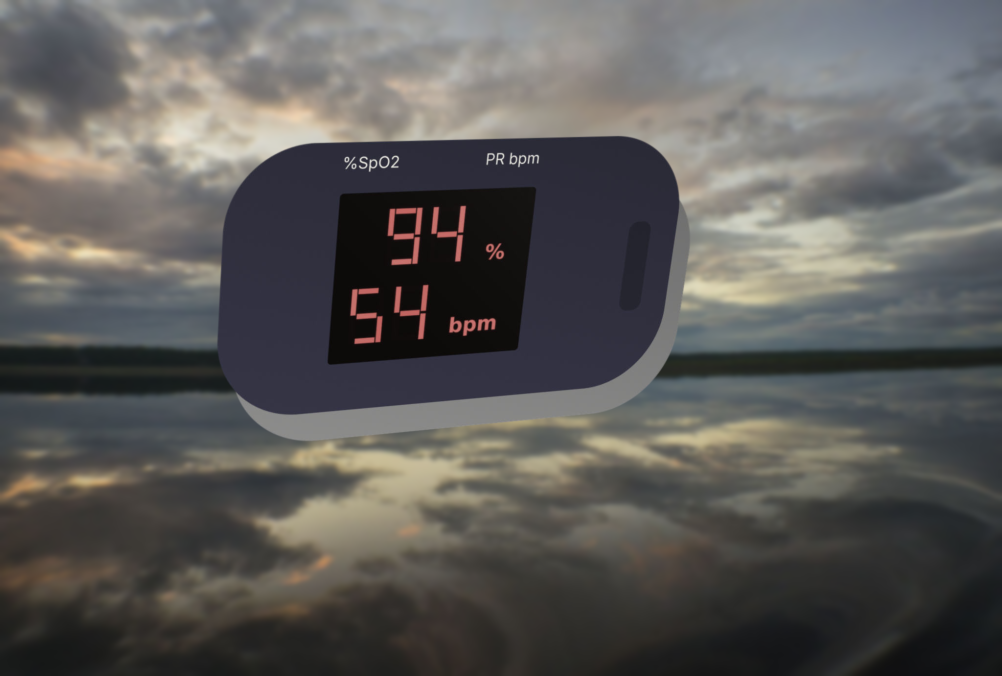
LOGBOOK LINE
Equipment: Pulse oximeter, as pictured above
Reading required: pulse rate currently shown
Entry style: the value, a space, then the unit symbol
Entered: 54 bpm
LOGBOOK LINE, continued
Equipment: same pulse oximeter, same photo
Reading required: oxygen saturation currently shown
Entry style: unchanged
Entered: 94 %
